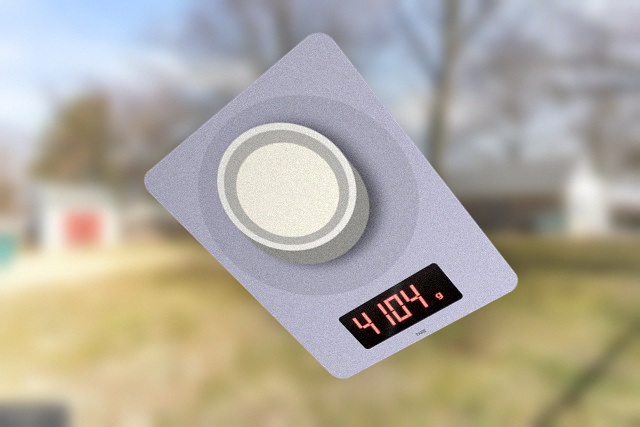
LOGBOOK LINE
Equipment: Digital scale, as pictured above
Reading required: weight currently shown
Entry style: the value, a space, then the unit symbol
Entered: 4104 g
